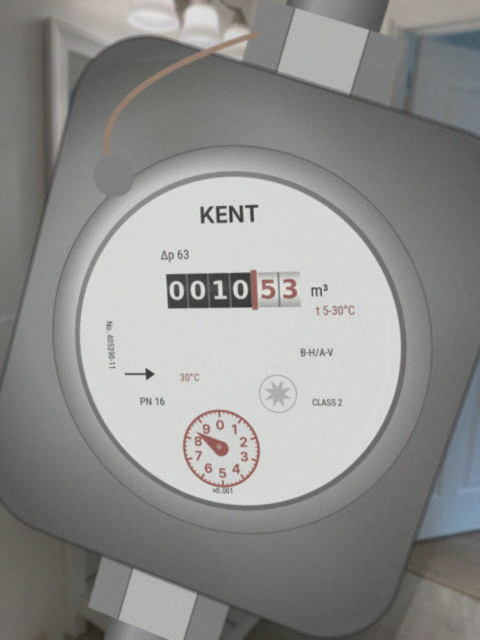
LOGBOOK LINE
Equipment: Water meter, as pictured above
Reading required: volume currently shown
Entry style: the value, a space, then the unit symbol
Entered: 10.538 m³
